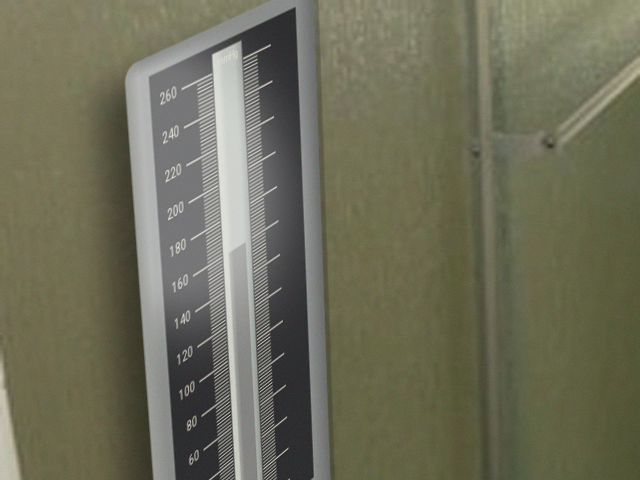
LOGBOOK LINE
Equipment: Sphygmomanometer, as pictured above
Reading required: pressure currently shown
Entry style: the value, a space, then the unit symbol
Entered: 160 mmHg
